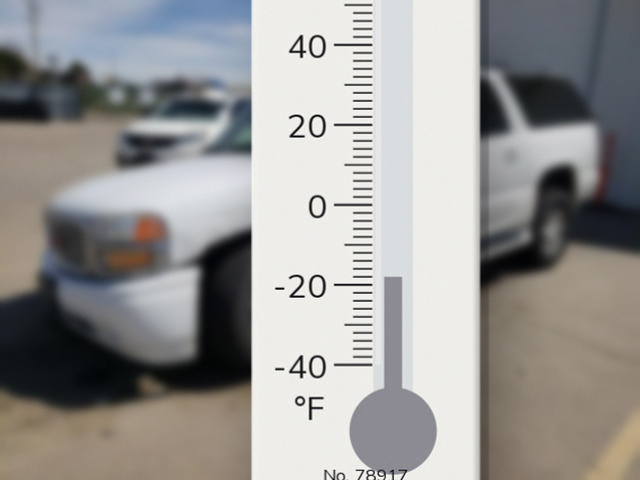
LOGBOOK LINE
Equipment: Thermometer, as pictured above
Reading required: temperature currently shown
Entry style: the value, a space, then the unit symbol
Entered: -18 °F
